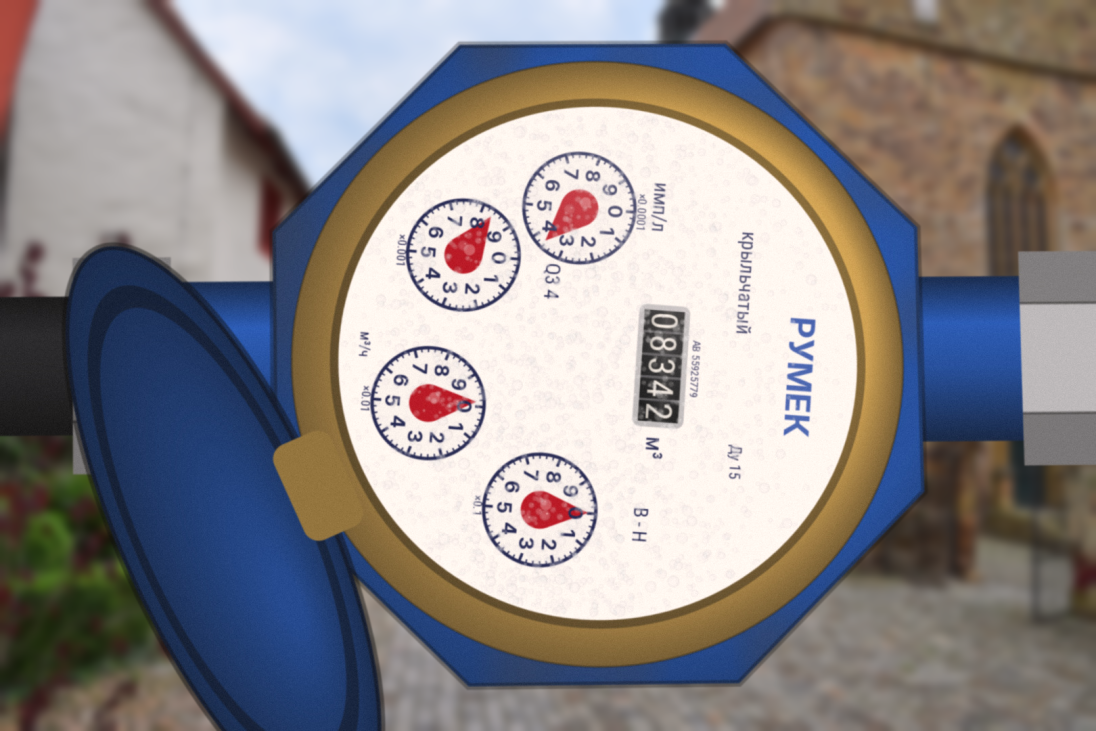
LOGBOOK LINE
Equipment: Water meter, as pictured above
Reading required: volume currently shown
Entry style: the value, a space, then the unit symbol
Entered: 8341.9983 m³
